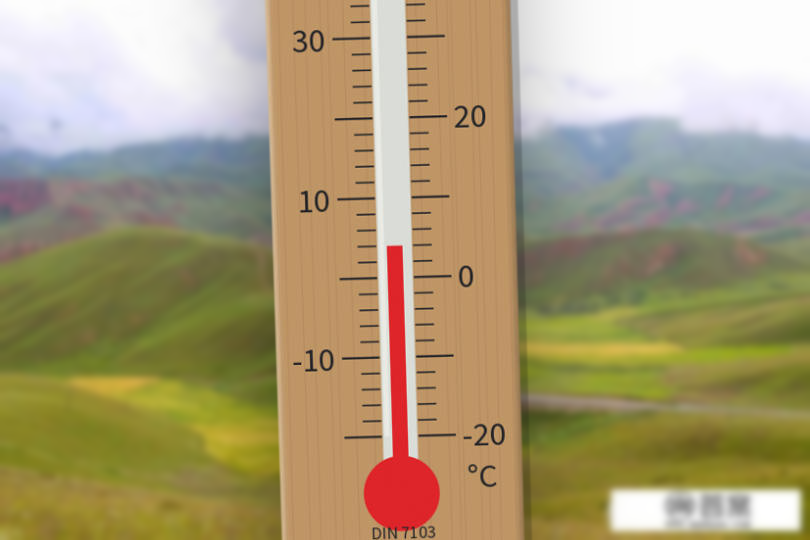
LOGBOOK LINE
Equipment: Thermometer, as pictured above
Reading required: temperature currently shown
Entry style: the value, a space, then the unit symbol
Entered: 4 °C
